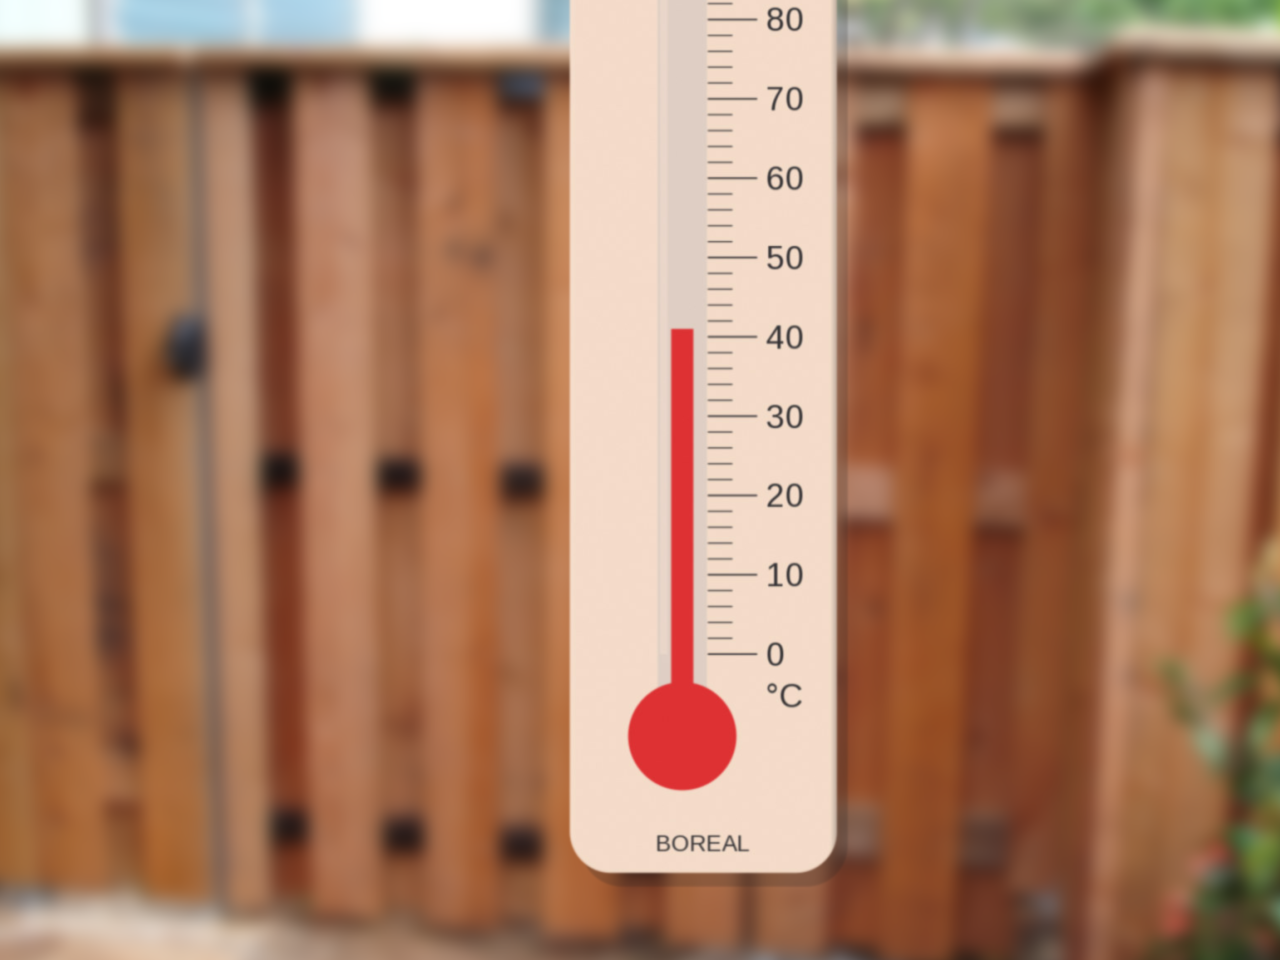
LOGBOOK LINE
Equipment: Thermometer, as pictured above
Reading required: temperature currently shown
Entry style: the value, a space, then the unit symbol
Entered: 41 °C
